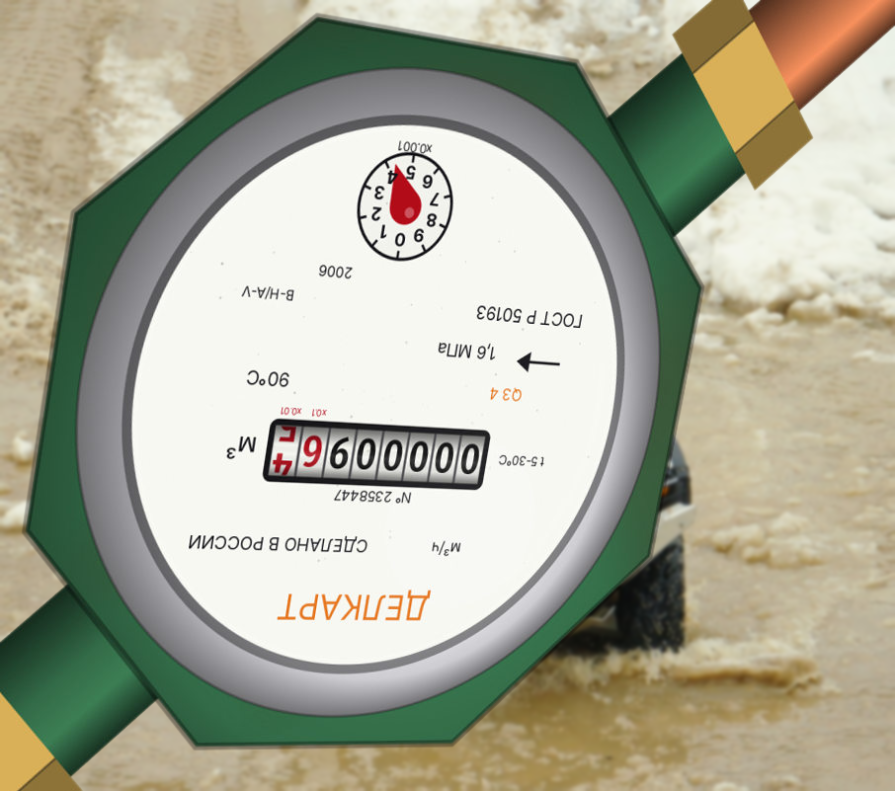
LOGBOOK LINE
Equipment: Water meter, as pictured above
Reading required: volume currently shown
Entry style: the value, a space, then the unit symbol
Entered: 9.644 m³
